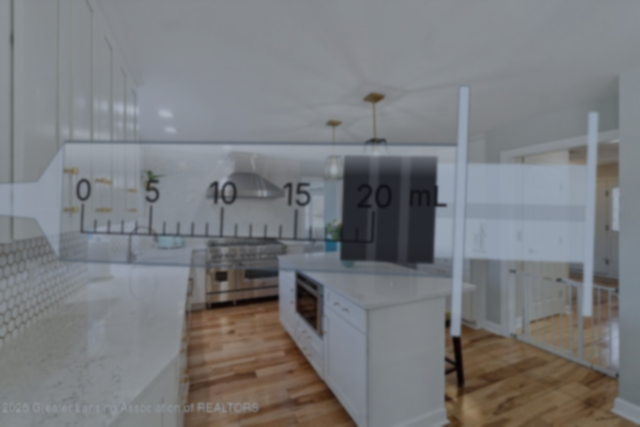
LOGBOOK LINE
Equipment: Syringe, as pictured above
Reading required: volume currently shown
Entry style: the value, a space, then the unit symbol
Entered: 18 mL
